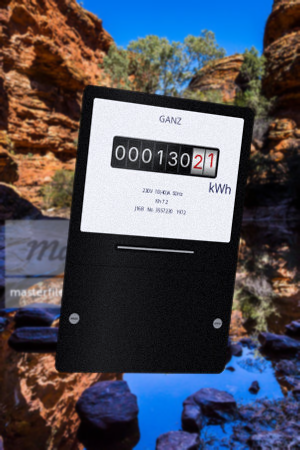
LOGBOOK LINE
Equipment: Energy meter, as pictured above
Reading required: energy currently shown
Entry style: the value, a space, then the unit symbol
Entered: 130.21 kWh
